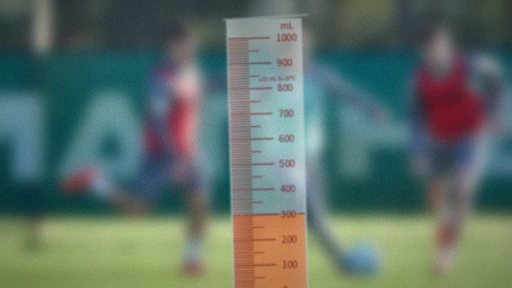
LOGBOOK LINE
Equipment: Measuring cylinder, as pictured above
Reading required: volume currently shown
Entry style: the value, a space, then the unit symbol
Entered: 300 mL
